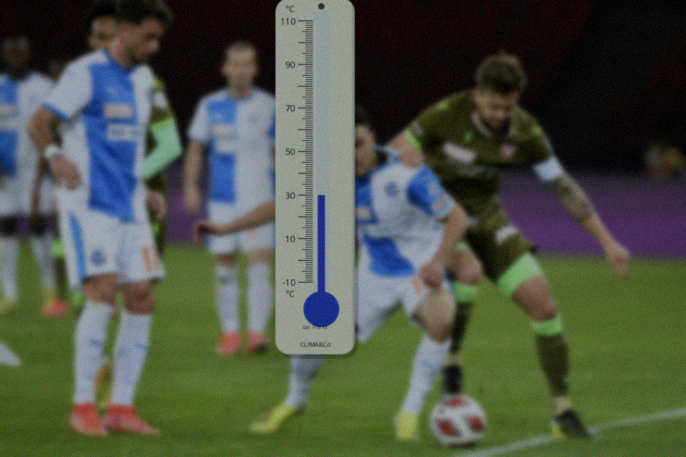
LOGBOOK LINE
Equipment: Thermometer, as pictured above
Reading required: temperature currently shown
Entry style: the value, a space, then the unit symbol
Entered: 30 °C
